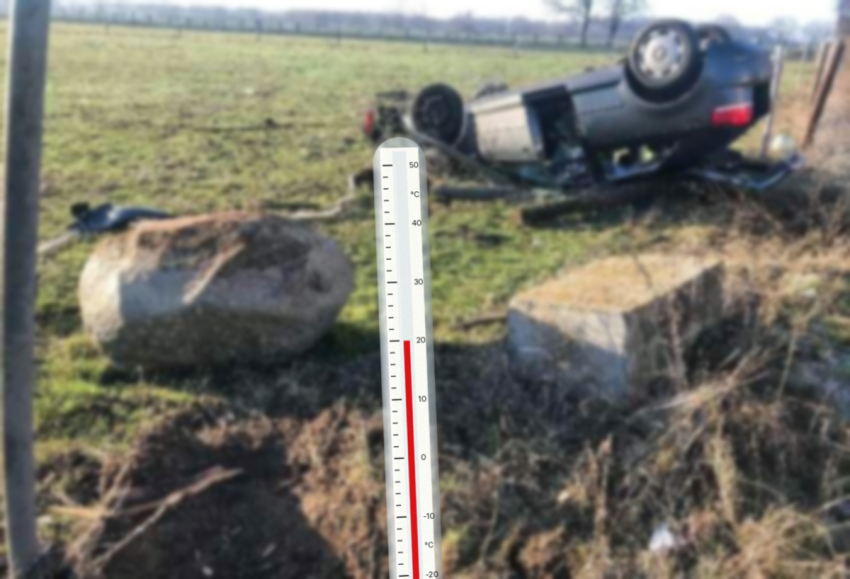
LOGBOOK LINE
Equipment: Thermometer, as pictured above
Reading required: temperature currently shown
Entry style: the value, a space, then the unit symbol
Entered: 20 °C
